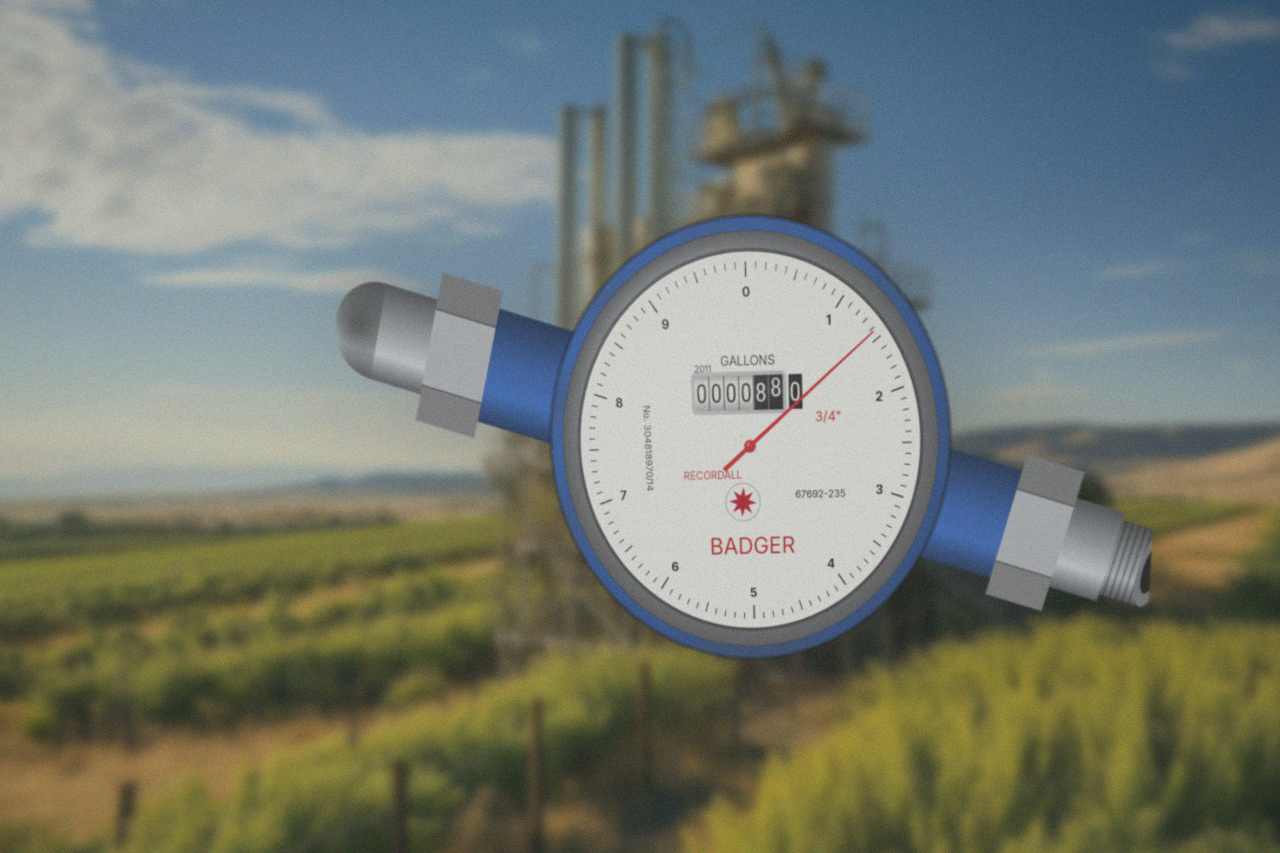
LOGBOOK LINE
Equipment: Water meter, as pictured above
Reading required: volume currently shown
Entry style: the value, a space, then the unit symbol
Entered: 881.4 gal
